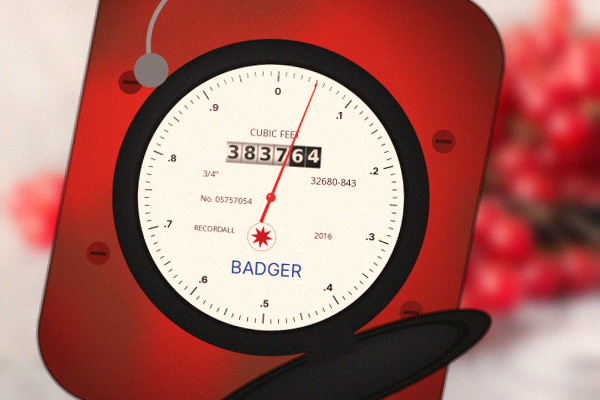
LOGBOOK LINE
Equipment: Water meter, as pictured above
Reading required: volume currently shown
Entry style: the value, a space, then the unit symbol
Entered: 383764.05 ft³
